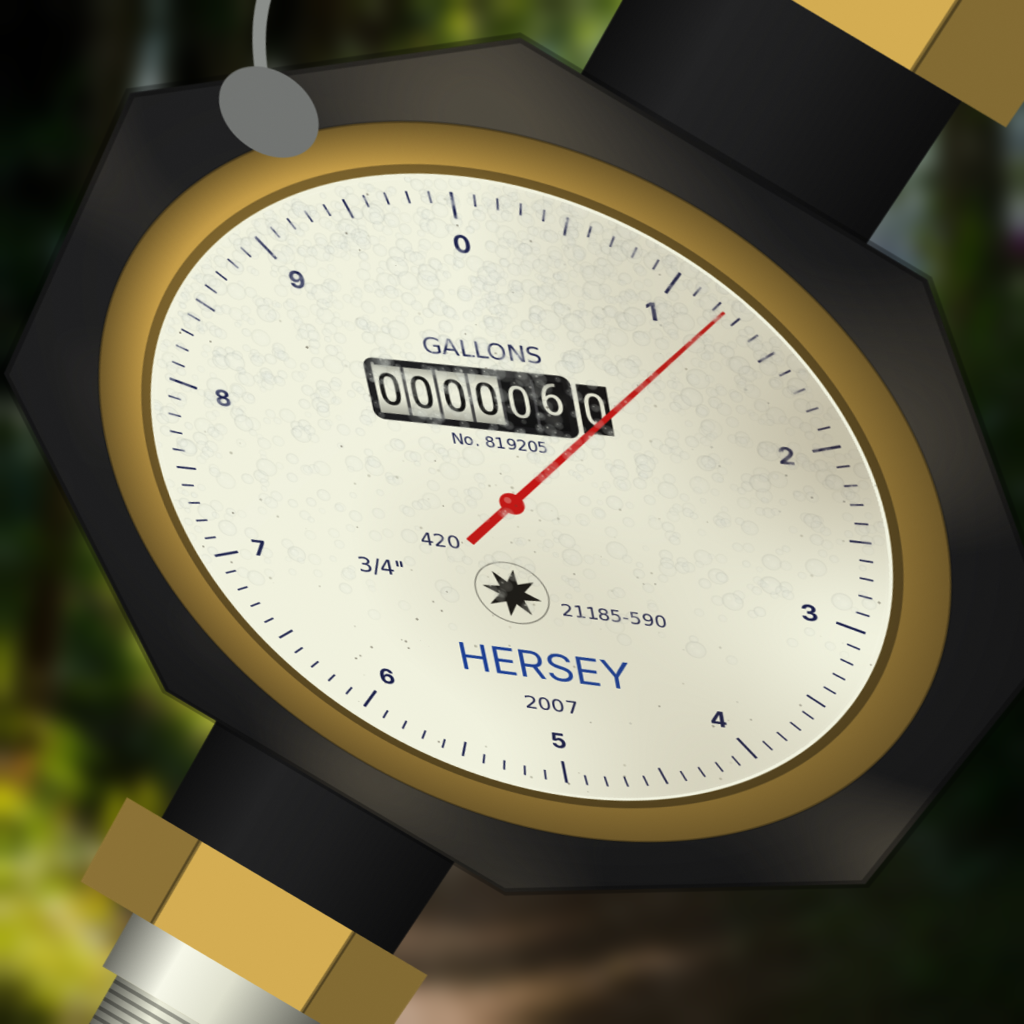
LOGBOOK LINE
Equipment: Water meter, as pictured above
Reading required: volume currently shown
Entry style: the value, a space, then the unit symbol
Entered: 61.2 gal
